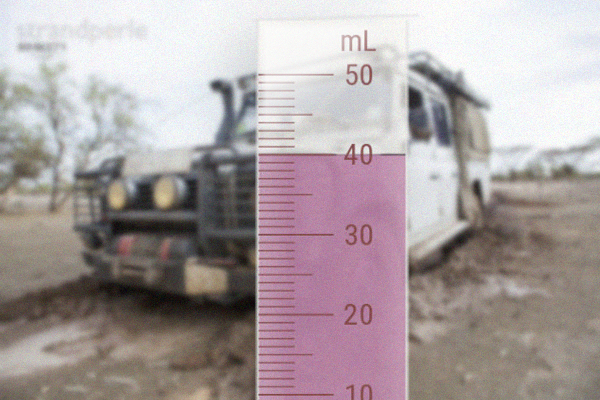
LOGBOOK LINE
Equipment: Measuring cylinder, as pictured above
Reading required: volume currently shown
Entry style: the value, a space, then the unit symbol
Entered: 40 mL
